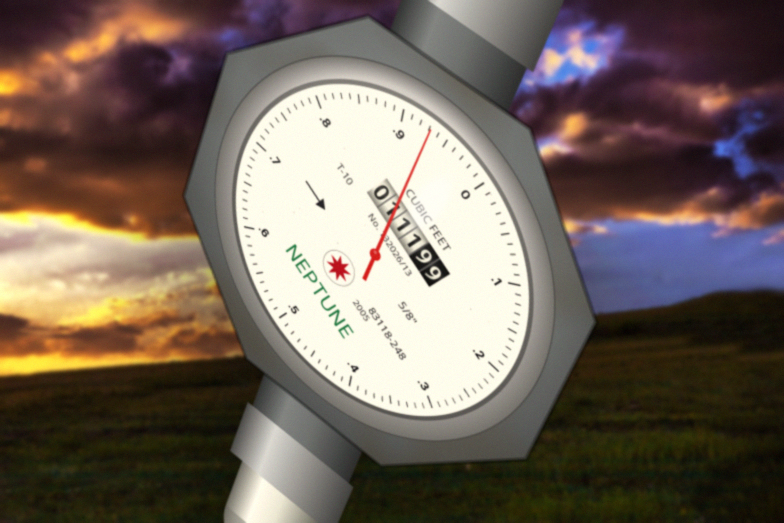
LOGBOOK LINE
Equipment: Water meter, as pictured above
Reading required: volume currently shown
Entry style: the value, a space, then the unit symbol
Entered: 11198.93 ft³
